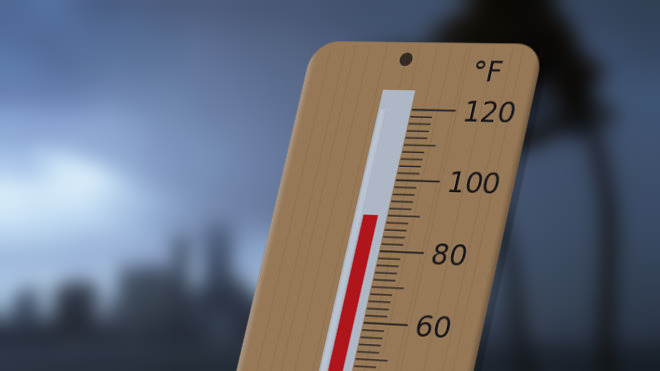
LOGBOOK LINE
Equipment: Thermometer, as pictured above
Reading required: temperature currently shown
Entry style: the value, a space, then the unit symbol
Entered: 90 °F
